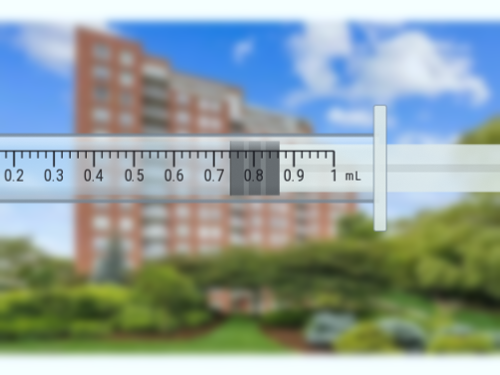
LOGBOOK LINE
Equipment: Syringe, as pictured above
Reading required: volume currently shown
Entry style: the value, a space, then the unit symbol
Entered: 0.74 mL
